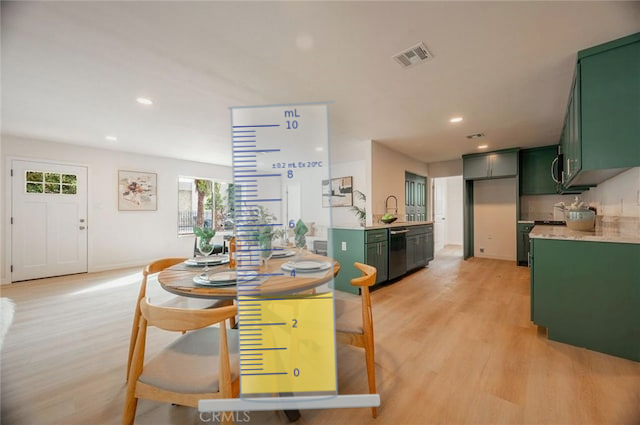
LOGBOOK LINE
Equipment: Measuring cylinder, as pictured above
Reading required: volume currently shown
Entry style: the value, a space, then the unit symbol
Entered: 3 mL
